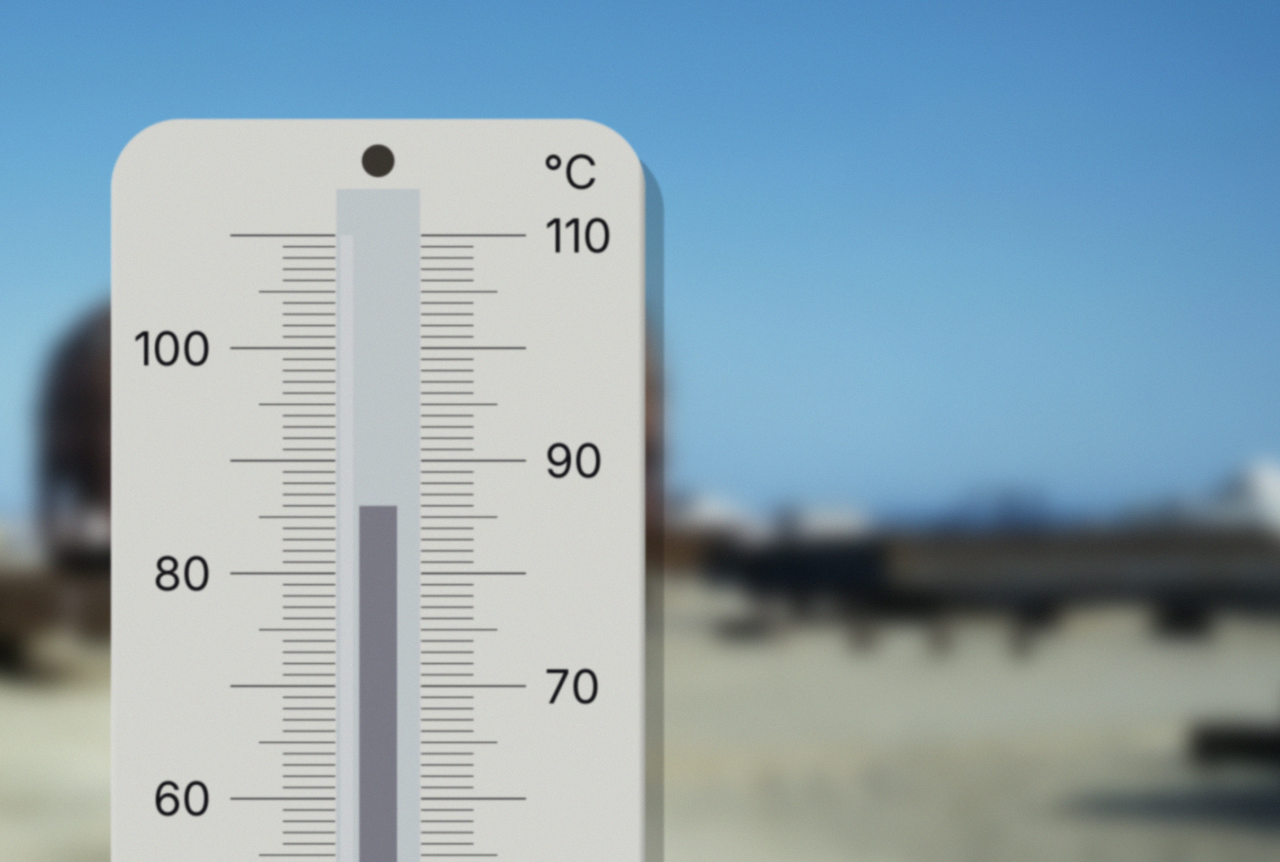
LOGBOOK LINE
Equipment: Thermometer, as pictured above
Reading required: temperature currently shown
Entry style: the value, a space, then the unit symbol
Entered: 86 °C
